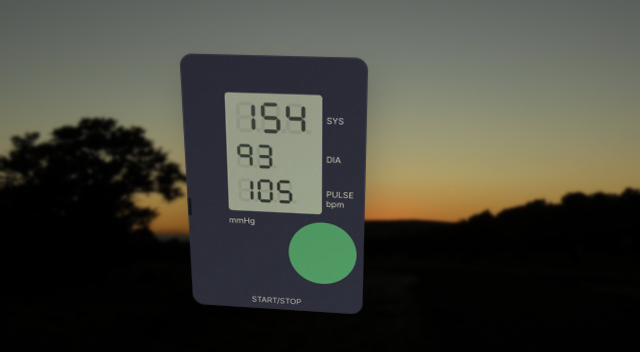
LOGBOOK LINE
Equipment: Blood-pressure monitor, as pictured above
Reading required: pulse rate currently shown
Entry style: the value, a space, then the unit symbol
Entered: 105 bpm
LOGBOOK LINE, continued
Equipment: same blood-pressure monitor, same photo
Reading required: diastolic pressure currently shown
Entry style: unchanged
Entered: 93 mmHg
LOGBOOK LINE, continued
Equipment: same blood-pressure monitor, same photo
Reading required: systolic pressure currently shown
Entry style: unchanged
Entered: 154 mmHg
